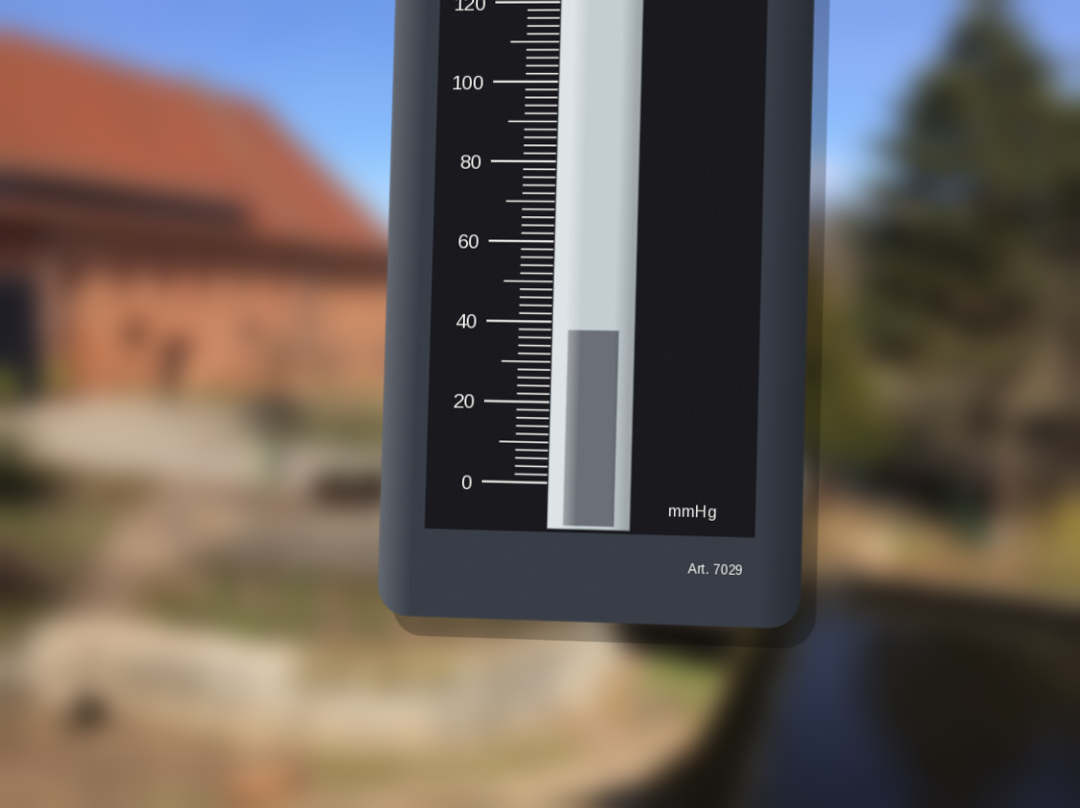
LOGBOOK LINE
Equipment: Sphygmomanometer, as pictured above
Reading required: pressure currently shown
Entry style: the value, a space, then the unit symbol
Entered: 38 mmHg
